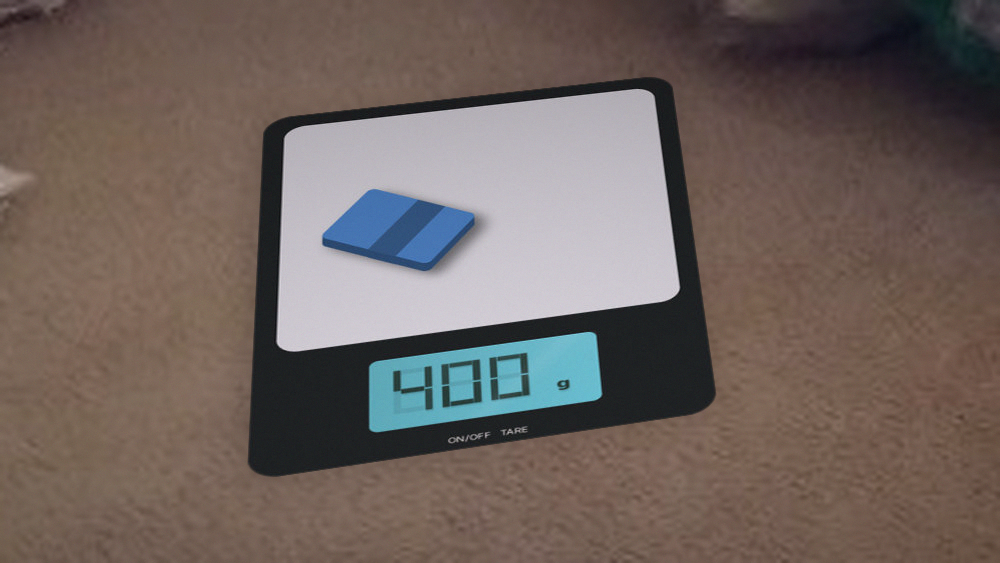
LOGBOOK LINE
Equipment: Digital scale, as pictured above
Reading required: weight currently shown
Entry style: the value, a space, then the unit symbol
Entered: 400 g
